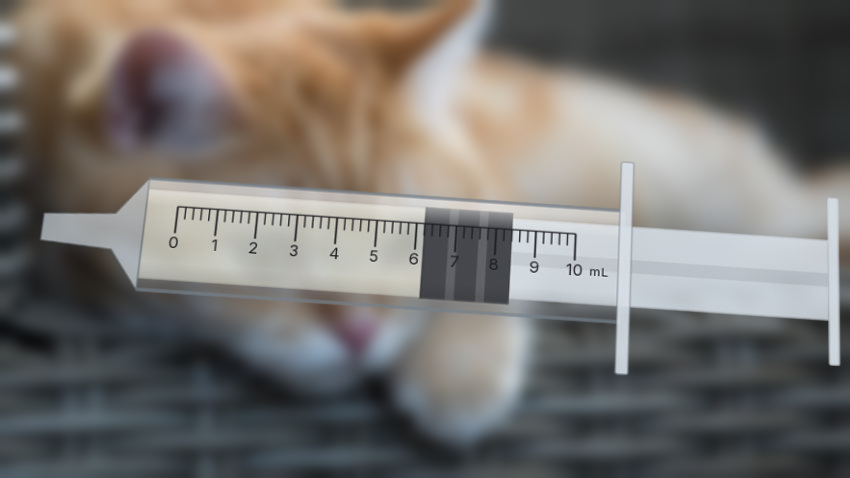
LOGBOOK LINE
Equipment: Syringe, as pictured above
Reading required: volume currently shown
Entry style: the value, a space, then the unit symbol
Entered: 6.2 mL
